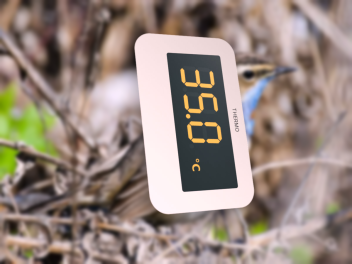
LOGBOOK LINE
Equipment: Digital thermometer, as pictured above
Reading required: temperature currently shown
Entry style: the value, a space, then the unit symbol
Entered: 35.0 °C
